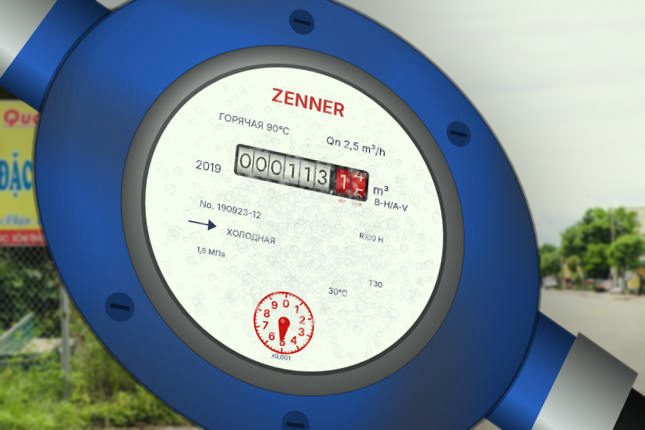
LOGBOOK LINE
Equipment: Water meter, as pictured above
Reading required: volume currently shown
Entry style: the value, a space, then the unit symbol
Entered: 113.145 m³
